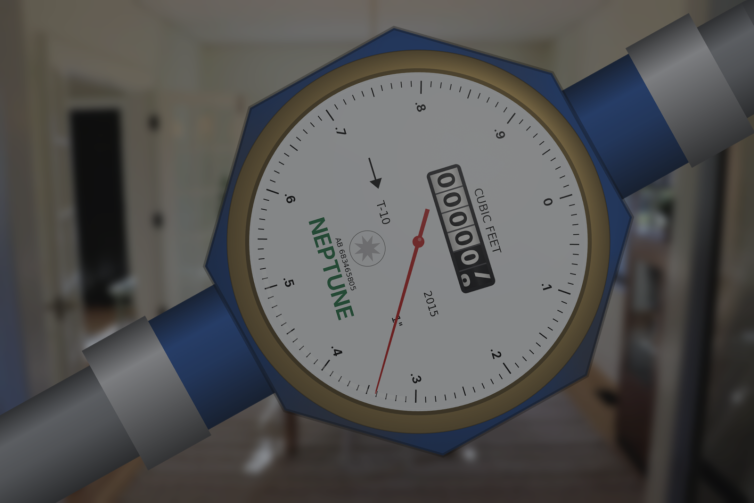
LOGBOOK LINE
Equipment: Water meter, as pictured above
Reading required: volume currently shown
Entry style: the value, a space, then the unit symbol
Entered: 7.34 ft³
